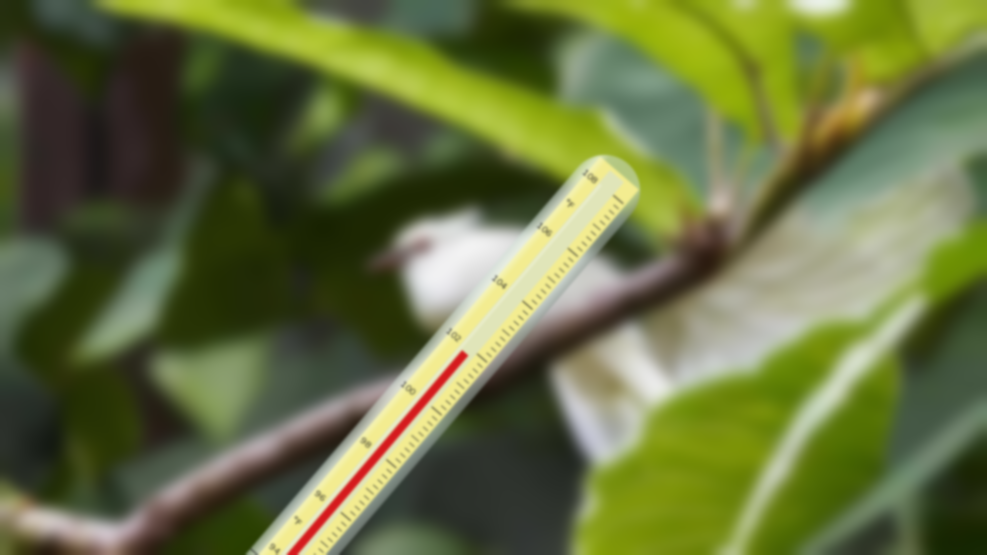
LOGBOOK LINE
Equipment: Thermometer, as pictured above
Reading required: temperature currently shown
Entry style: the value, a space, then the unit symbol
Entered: 101.8 °F
